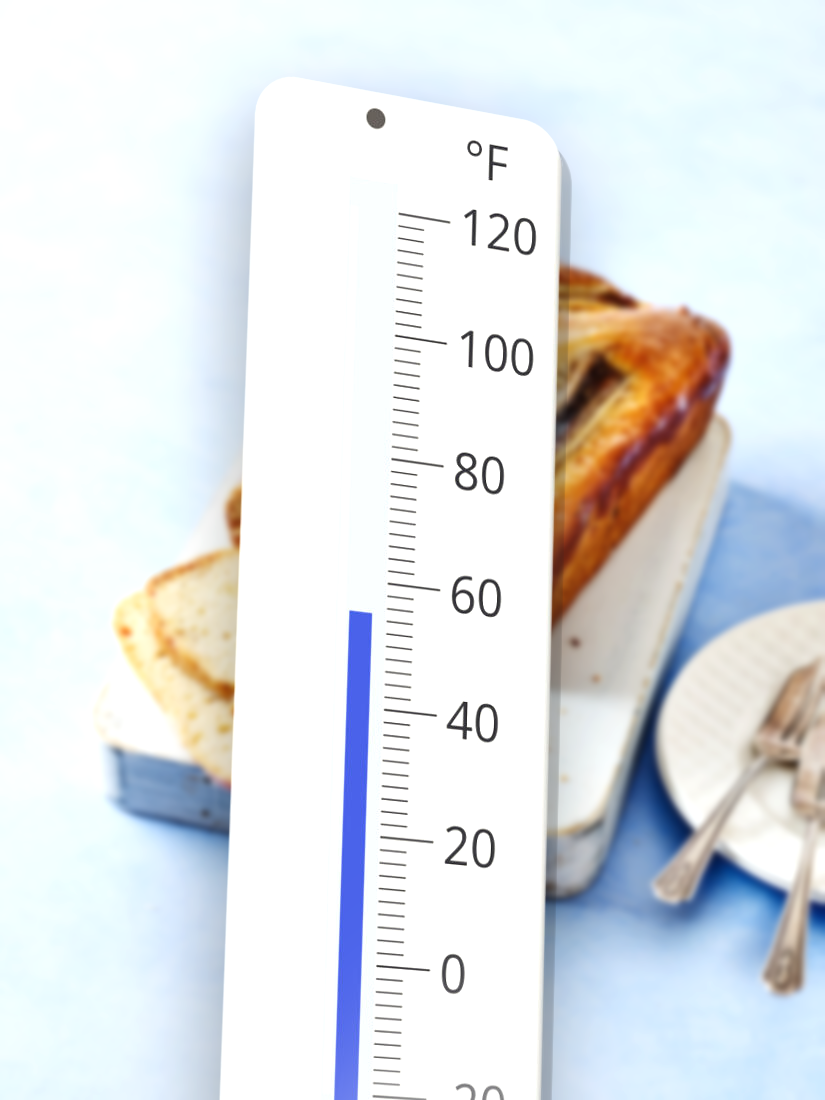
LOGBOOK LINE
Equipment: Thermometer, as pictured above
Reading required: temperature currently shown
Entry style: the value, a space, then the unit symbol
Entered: 55 °F
